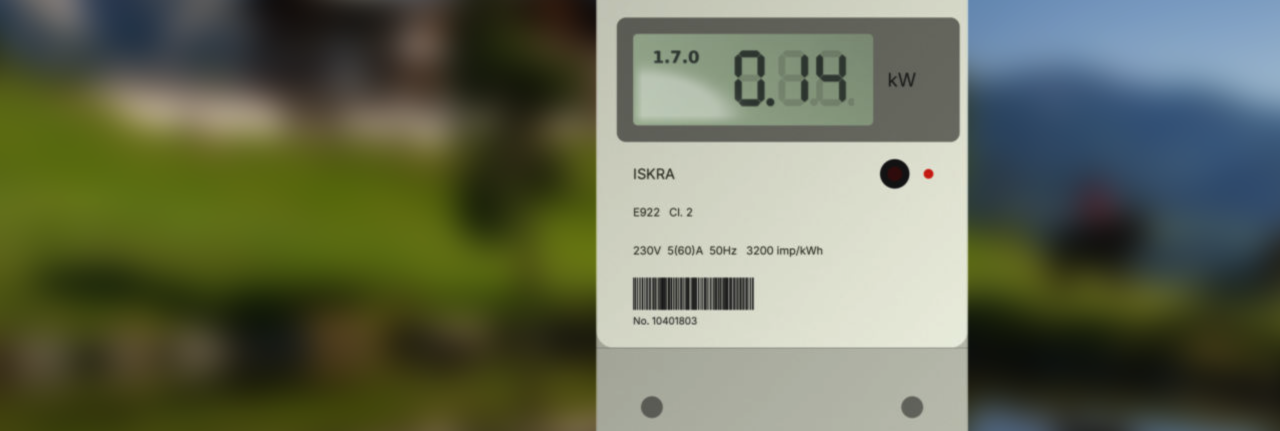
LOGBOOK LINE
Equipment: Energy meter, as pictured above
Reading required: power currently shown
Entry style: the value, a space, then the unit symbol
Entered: 0.14 kW
